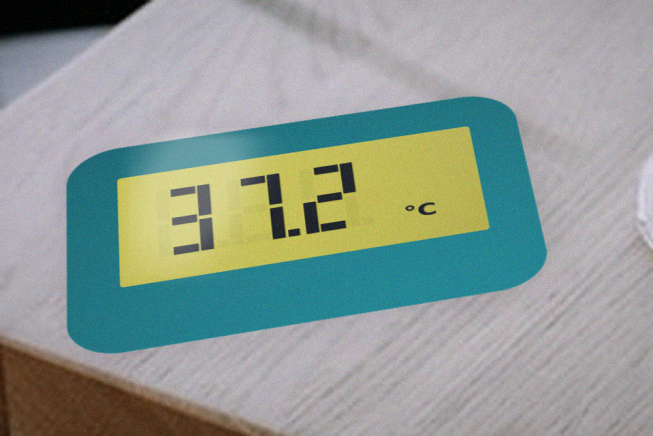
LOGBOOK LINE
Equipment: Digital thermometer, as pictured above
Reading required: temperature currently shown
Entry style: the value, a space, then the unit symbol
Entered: 37.2 °C
